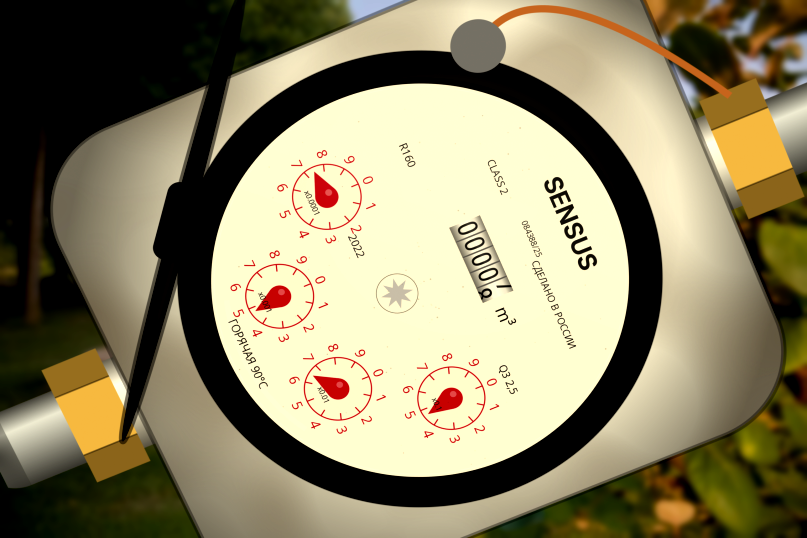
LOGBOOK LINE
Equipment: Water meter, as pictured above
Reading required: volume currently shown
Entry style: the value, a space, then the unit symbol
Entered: 7.4647 m³
